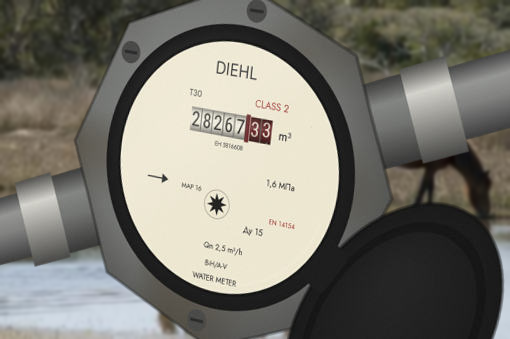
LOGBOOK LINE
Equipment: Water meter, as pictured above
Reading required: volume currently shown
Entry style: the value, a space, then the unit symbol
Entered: 28267.33 m³
